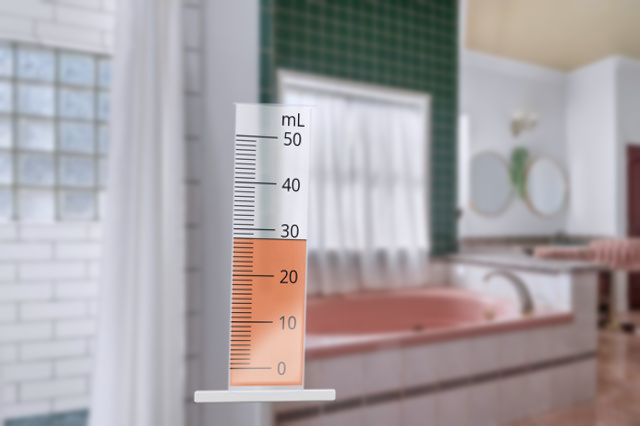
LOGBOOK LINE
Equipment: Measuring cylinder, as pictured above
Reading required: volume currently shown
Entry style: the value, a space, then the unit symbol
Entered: 28 mL
